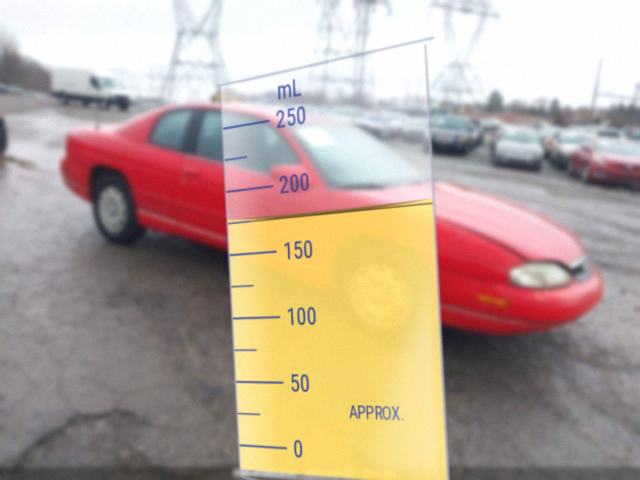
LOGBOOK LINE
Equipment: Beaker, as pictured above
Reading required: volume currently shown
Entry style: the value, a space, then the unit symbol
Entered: 175 mL
